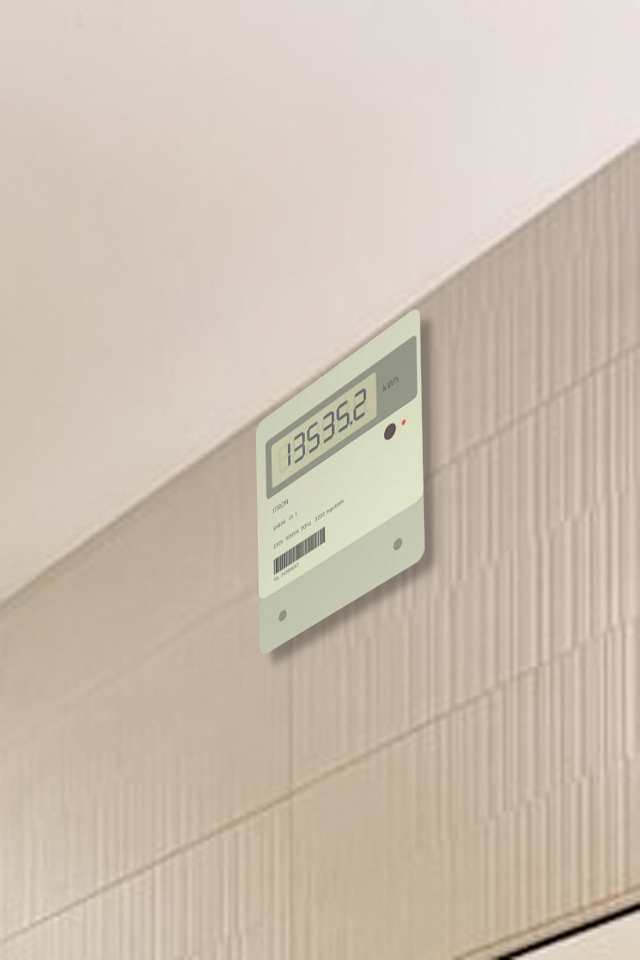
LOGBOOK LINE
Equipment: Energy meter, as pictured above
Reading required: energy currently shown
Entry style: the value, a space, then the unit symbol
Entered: 13535.2 kWh
